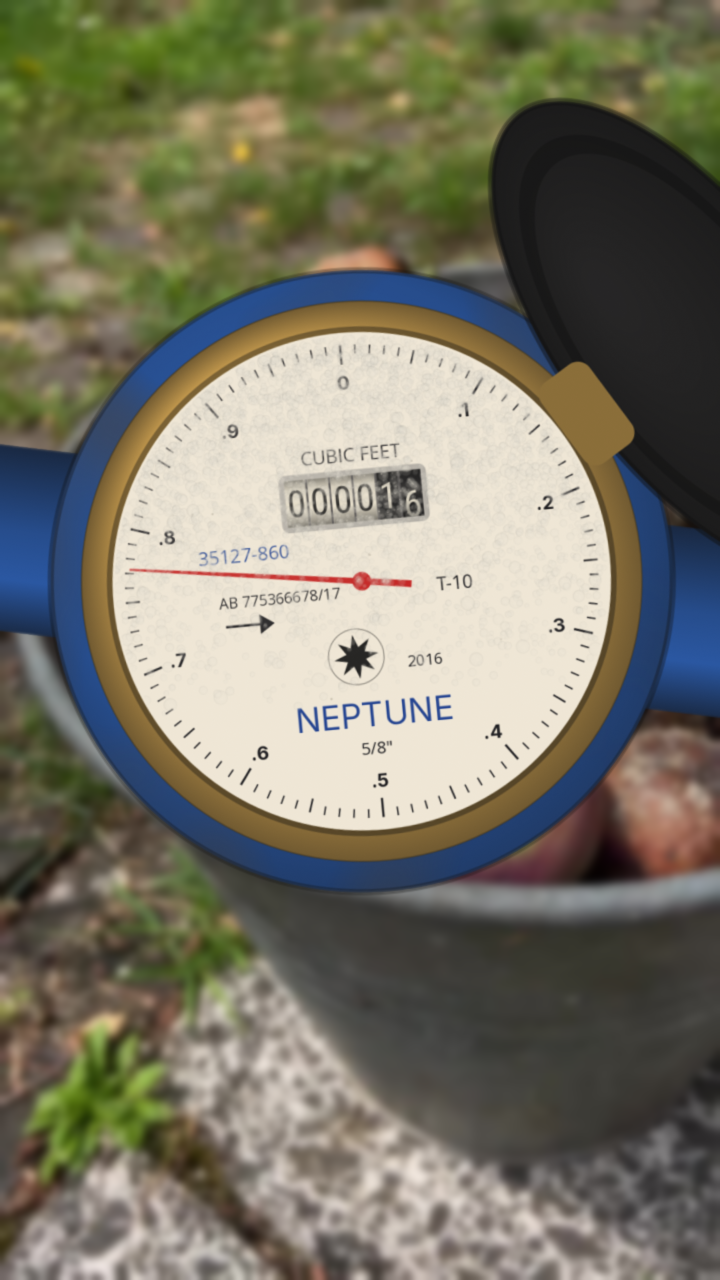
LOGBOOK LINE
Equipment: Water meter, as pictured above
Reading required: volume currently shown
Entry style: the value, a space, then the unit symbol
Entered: 15.77 ft³
